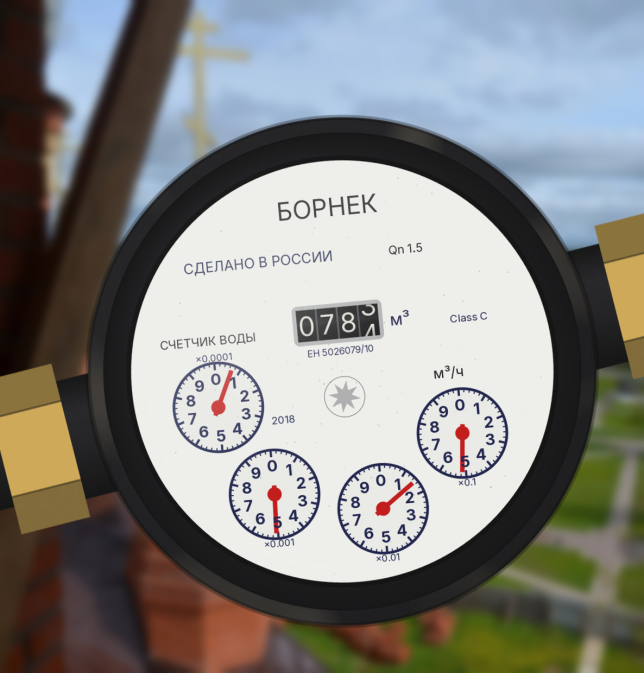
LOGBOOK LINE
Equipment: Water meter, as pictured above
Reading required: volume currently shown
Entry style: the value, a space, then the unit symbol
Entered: 783.5150 m³
